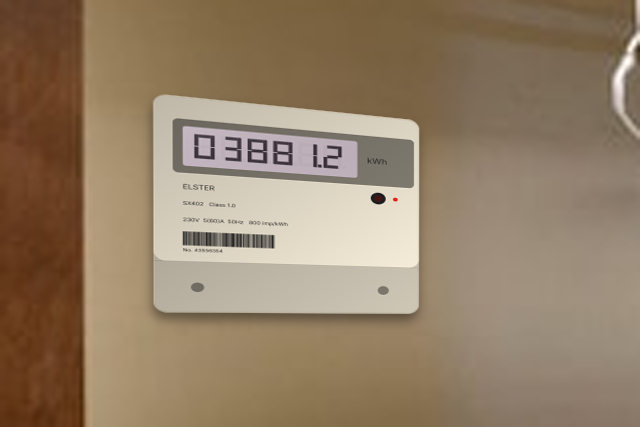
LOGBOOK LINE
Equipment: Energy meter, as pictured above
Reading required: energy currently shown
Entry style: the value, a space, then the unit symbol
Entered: 3881.2 kWh
